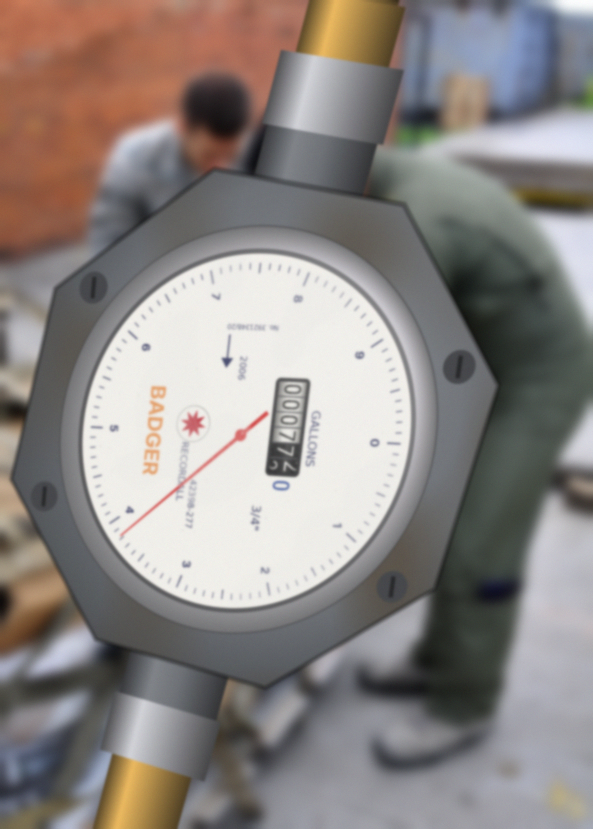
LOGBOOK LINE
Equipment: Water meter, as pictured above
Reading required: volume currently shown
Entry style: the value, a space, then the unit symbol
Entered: 7723.8 gal
